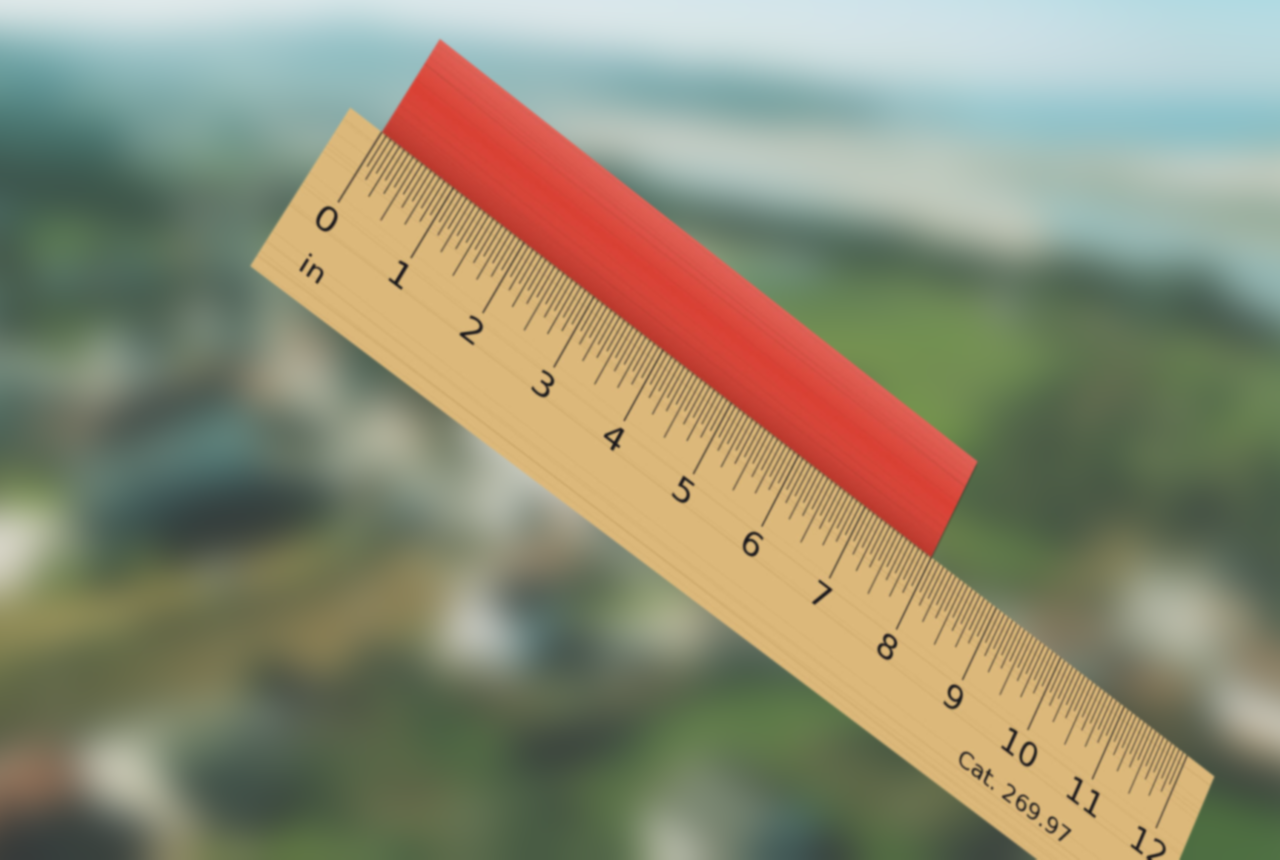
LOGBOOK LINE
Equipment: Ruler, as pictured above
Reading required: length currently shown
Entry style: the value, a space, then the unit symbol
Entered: 8 in
